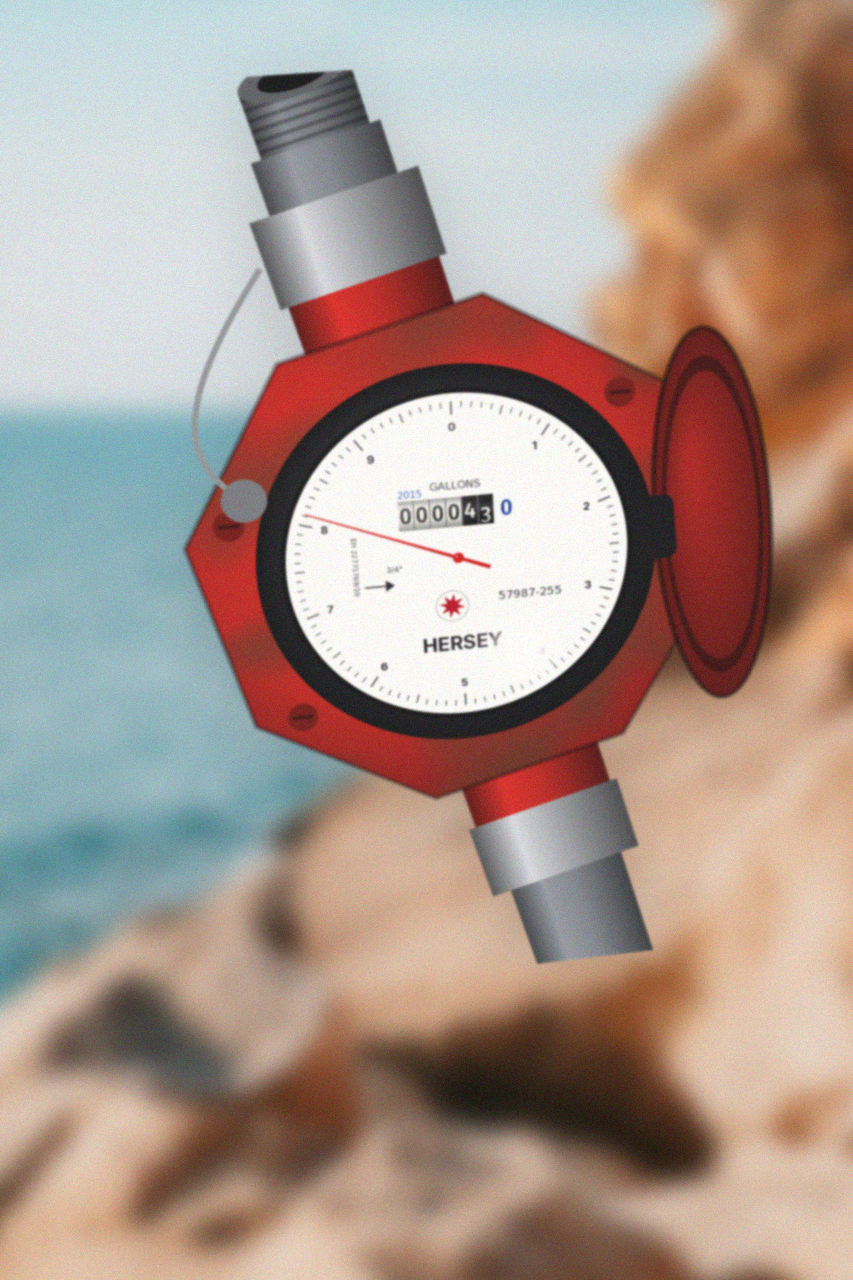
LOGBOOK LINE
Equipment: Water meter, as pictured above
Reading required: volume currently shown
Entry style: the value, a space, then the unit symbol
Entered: 428.1 gal
